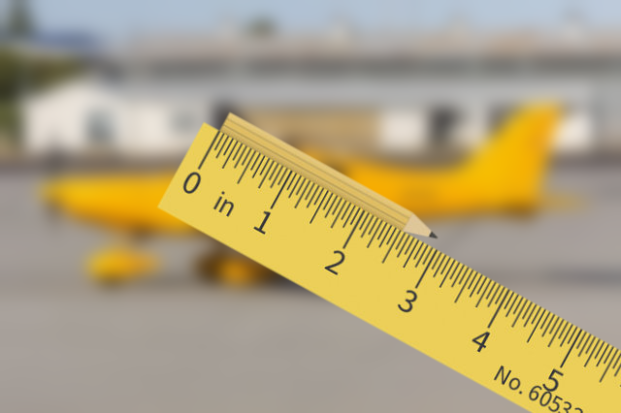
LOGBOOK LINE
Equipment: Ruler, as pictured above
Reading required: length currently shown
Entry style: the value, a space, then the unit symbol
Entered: 2.9375 in
